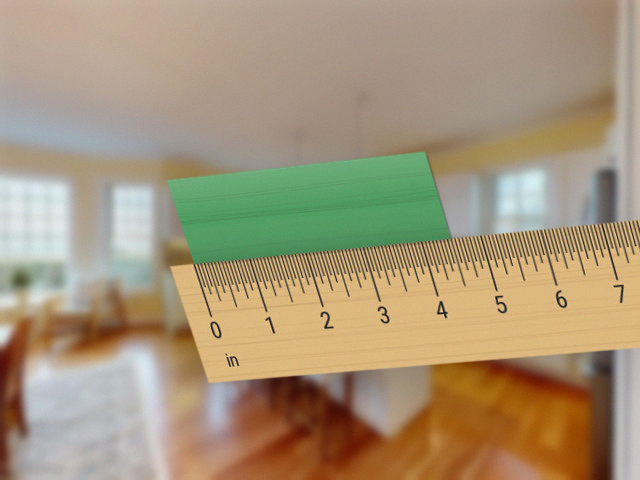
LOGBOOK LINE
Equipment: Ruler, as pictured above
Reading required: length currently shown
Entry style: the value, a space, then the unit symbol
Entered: 4.5 in
